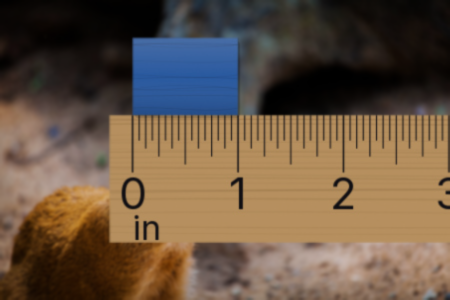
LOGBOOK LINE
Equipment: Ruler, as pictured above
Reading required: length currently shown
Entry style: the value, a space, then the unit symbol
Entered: 1 in
